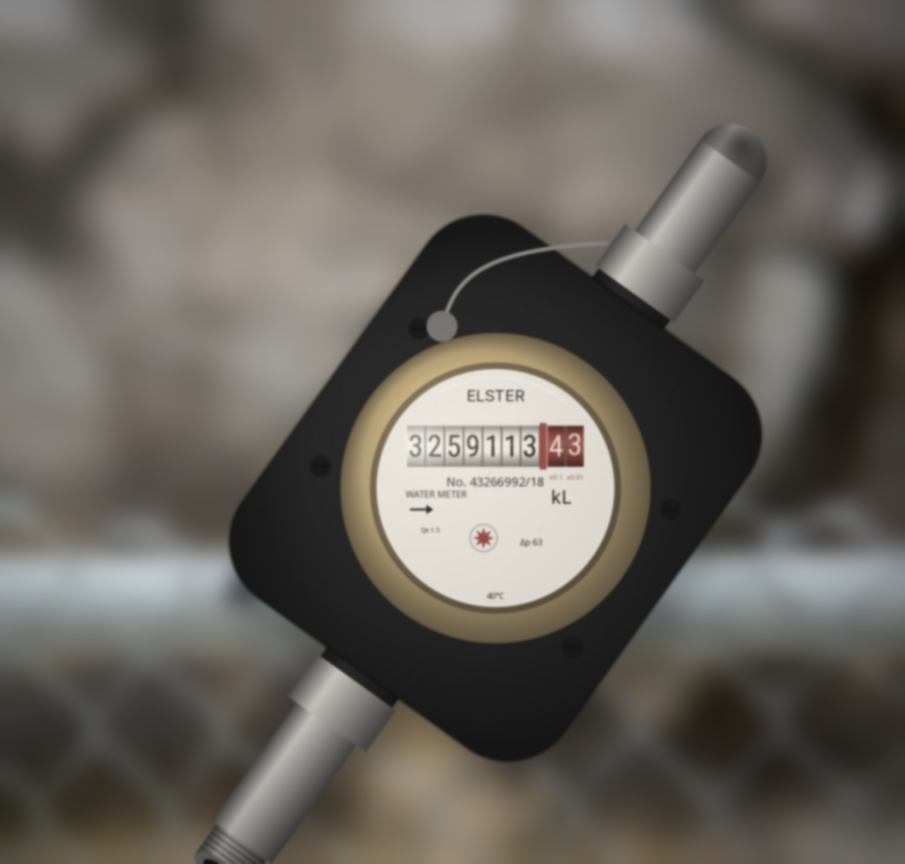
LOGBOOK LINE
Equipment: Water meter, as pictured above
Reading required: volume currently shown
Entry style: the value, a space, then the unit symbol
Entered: 3259113.43 kL
